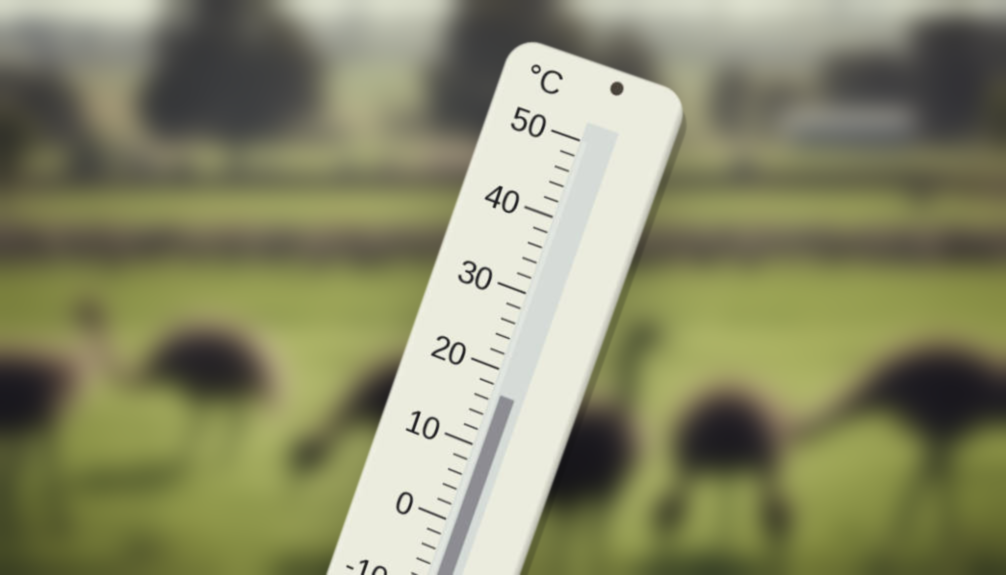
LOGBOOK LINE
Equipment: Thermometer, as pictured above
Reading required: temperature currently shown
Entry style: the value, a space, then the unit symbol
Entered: 17 °C
